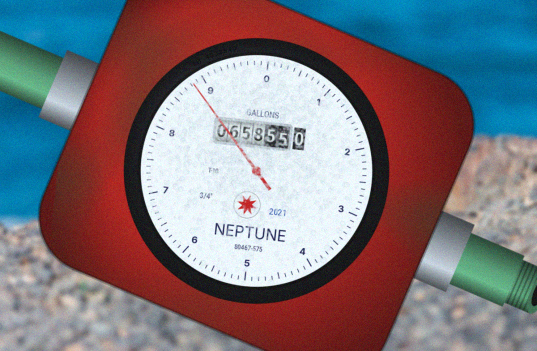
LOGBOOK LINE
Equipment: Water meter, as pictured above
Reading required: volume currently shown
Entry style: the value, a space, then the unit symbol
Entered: 658548.8 gal
